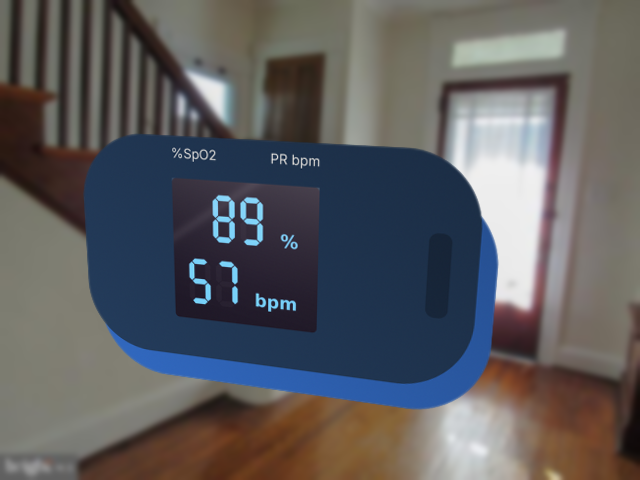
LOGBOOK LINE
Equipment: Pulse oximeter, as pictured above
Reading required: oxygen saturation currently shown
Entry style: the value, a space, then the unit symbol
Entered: 89 %
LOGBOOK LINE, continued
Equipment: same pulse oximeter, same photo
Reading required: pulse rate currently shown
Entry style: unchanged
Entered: 57 bpm
